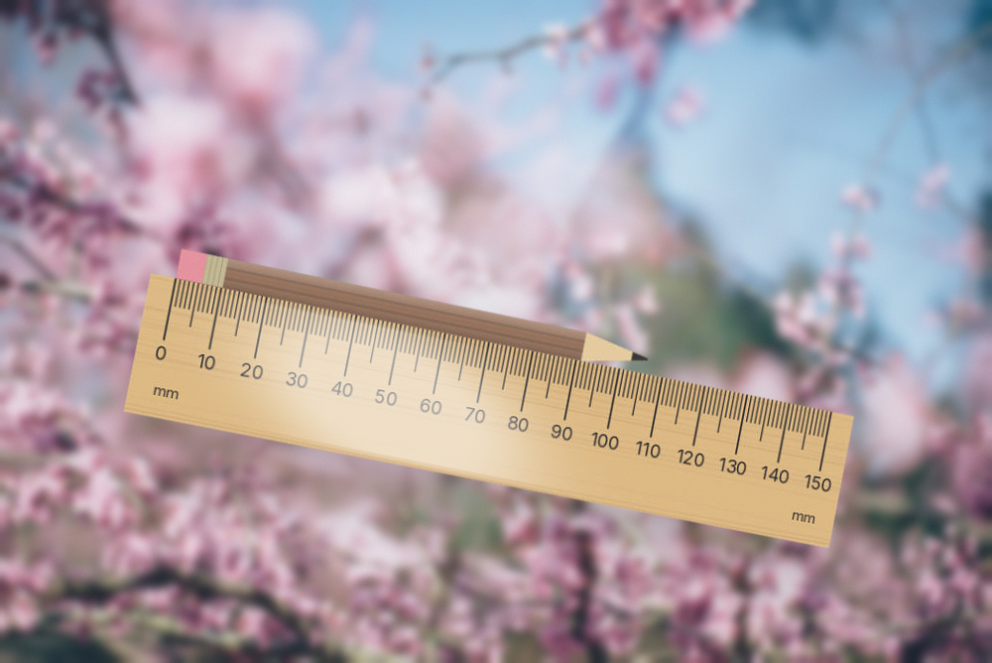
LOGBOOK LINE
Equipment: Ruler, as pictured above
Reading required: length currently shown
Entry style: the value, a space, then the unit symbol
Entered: 106 mm
